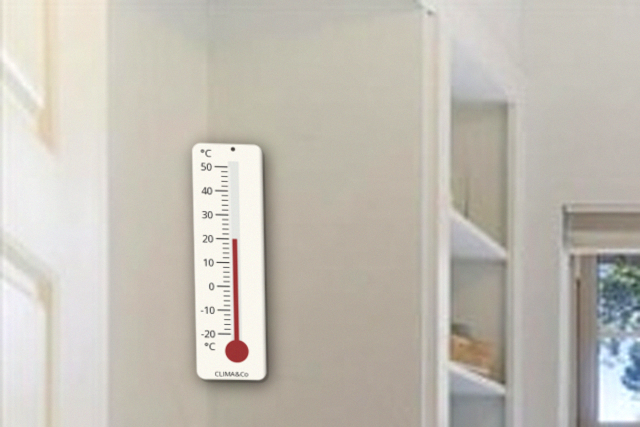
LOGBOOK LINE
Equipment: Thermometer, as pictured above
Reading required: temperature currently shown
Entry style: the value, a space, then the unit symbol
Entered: 20 °C
